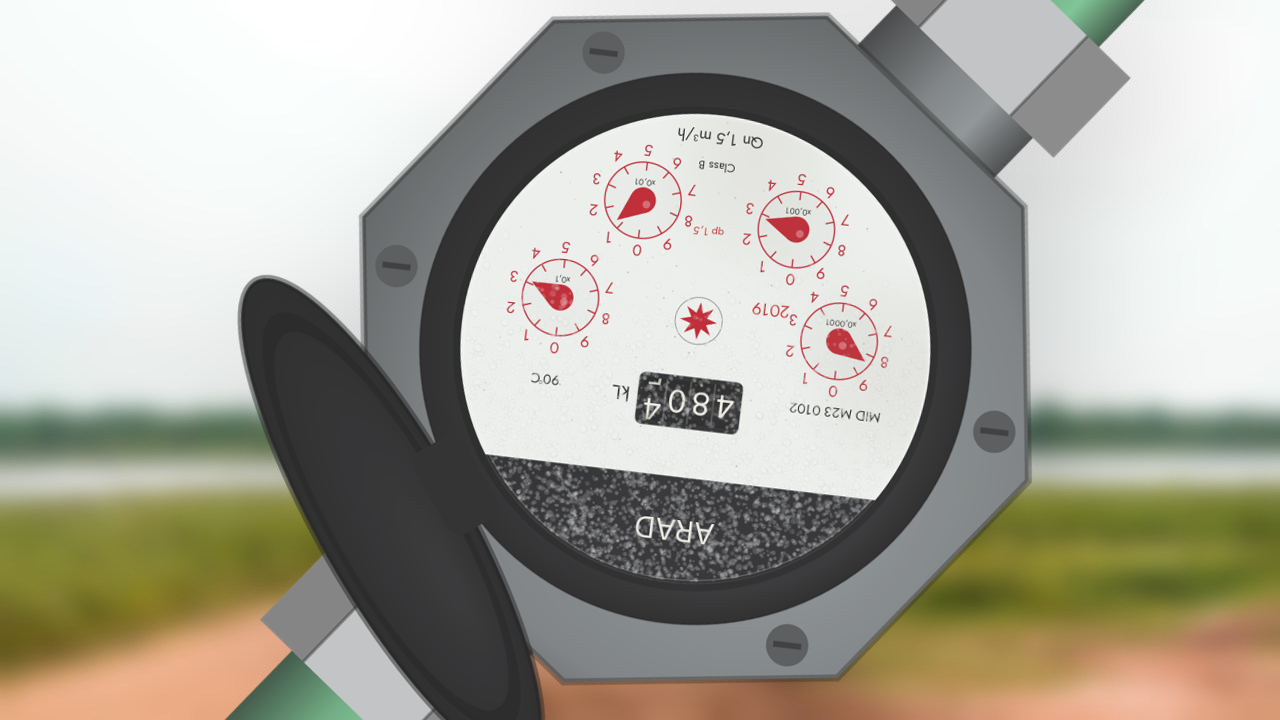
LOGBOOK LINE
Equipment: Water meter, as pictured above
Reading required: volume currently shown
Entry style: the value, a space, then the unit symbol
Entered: 4804.3128 kL
